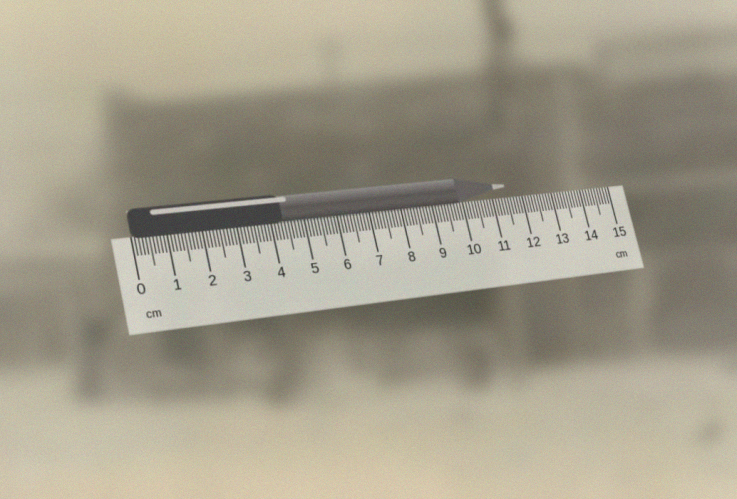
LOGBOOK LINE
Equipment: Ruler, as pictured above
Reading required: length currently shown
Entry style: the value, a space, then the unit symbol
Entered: 11.5 cm
